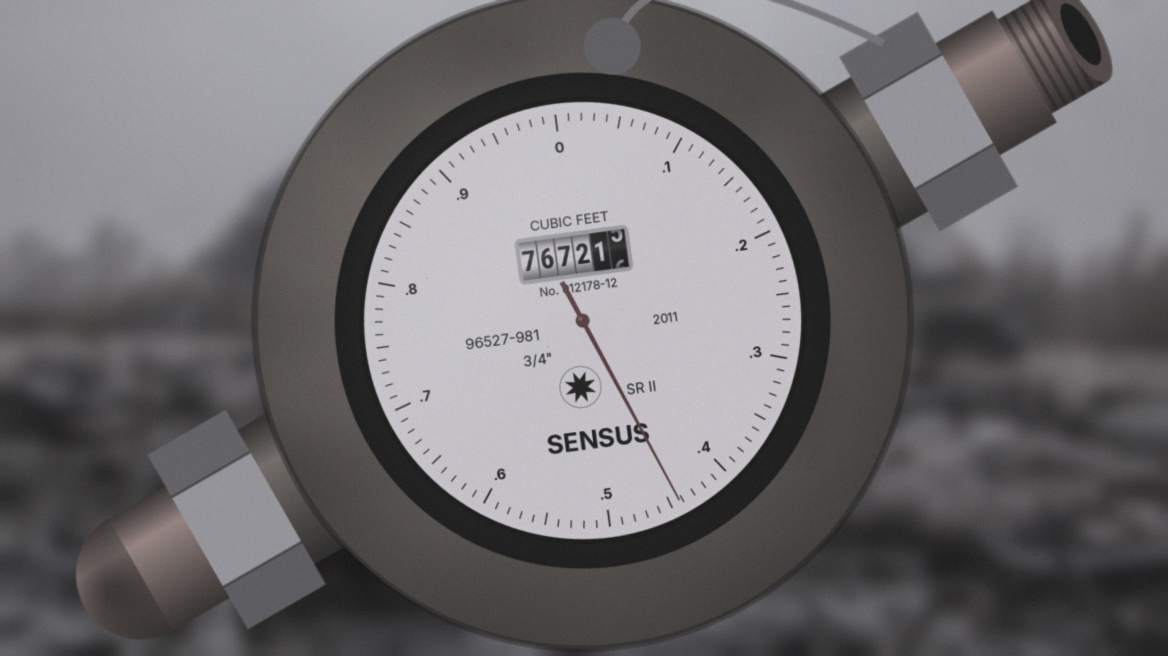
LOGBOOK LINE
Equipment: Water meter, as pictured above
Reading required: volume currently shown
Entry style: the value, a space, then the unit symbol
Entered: 767215.44 ft³
